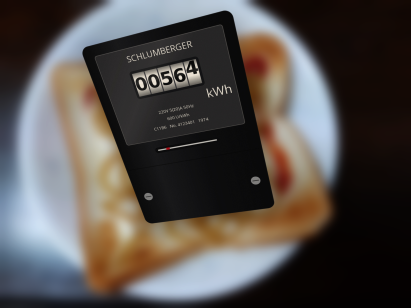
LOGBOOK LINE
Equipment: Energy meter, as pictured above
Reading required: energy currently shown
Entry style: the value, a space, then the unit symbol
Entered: 564 kWh
